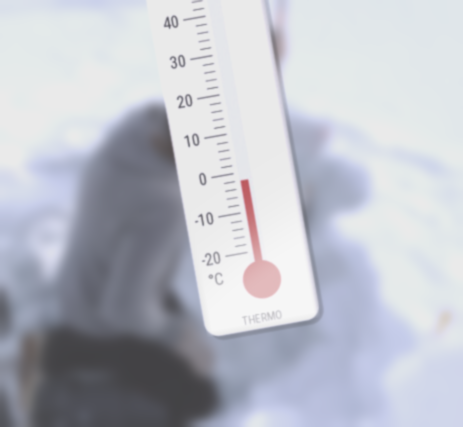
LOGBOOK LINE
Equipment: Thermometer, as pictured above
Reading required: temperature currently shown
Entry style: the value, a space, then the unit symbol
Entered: -2 °C
